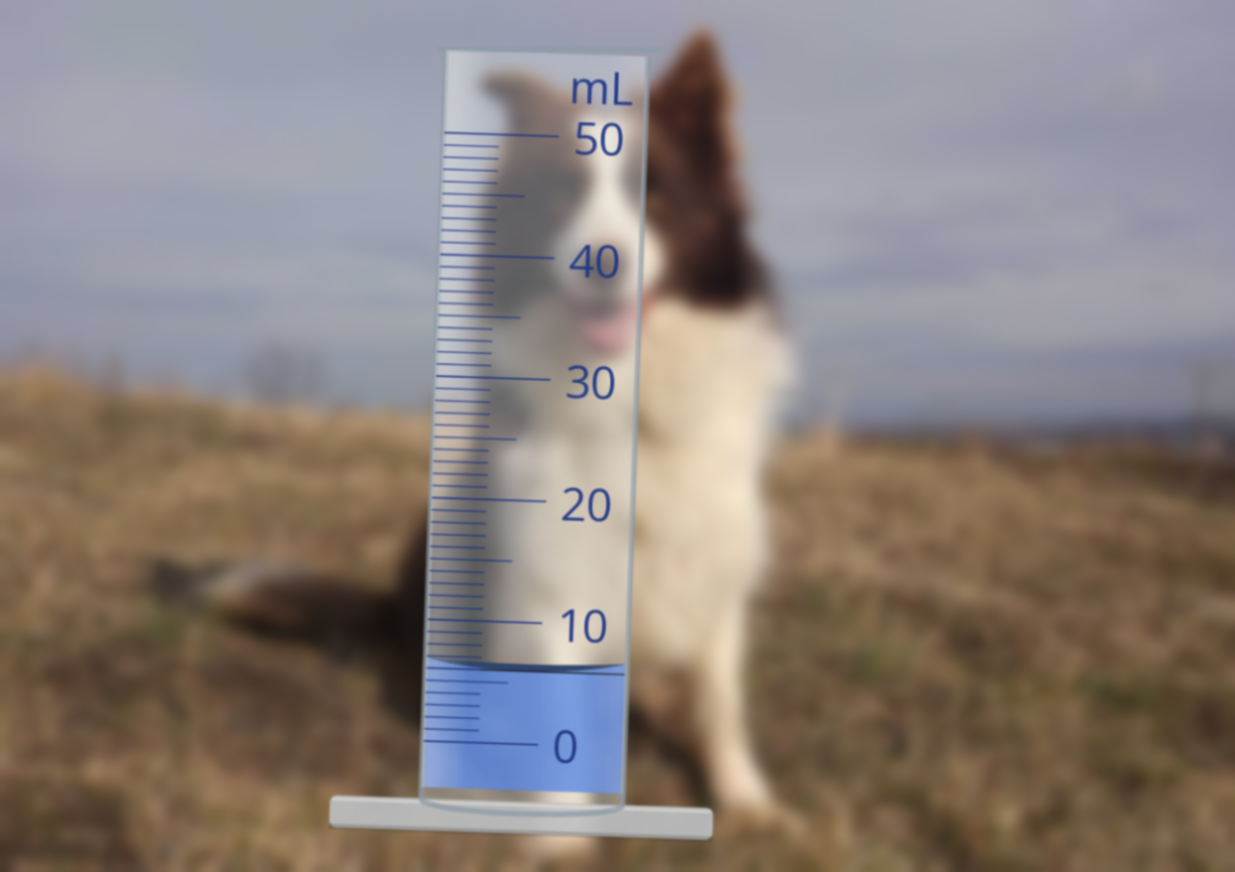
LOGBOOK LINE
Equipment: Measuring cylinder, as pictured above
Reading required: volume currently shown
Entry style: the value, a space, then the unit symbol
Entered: 6 mL
